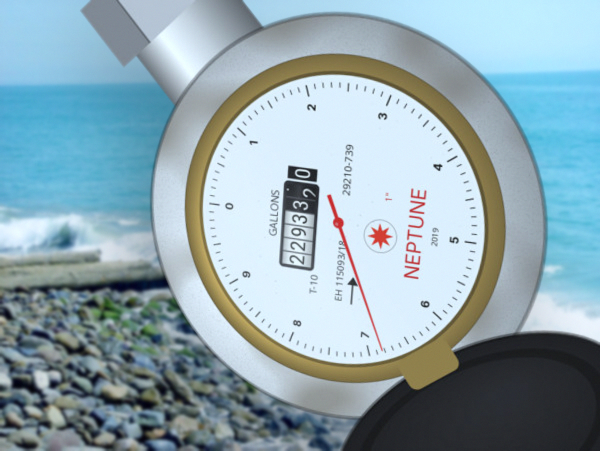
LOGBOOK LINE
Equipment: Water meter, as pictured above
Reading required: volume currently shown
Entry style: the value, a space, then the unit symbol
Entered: 2293316.8 gal
